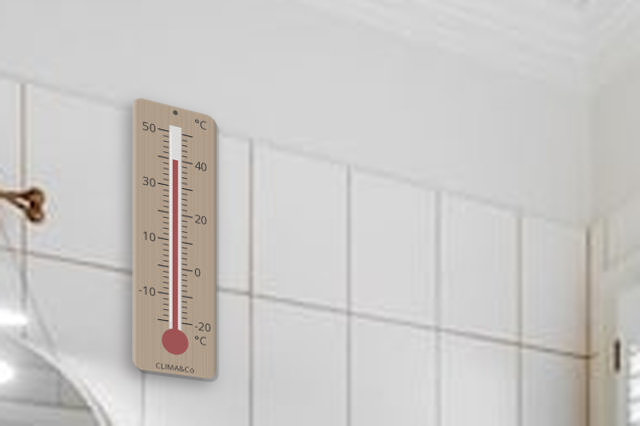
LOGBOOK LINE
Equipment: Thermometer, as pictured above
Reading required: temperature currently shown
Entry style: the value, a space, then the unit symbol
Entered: 40 °C
